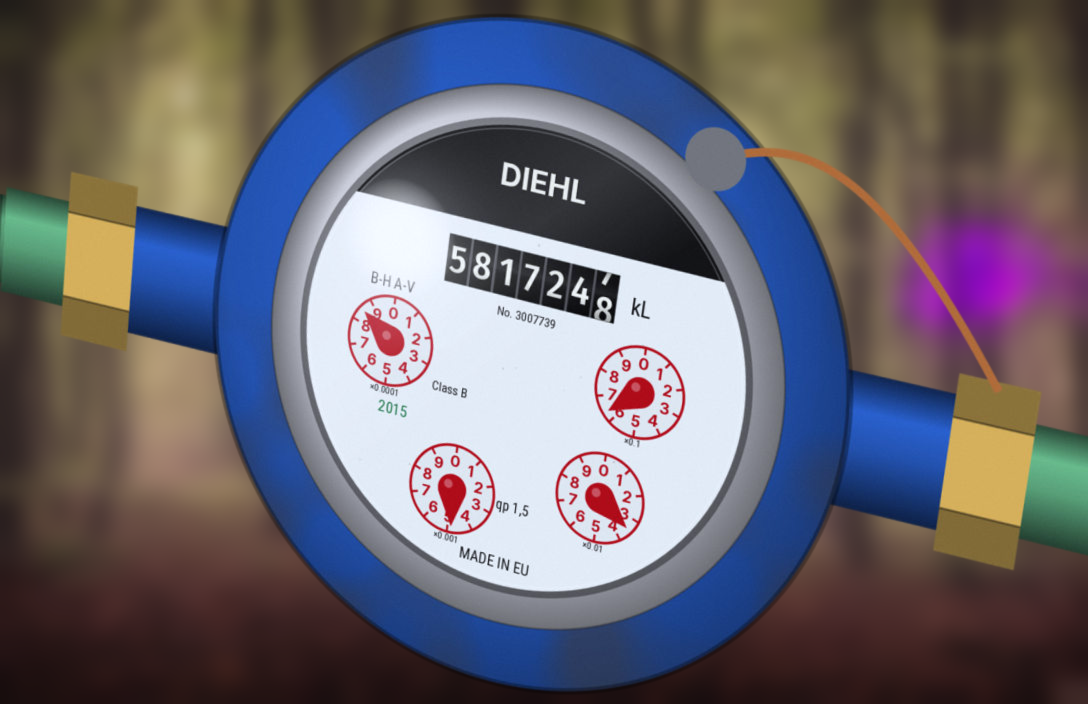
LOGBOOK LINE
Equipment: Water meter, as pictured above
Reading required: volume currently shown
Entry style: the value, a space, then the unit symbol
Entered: 5817247.6348 kL
